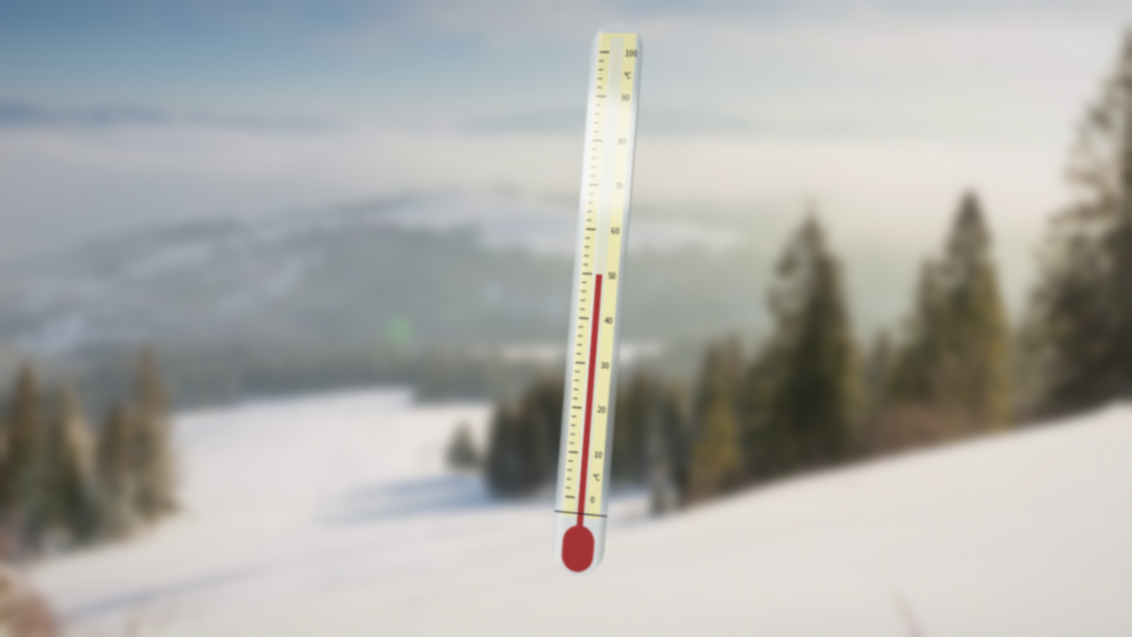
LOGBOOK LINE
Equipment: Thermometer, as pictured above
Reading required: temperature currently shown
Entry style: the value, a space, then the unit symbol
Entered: 50 °C
